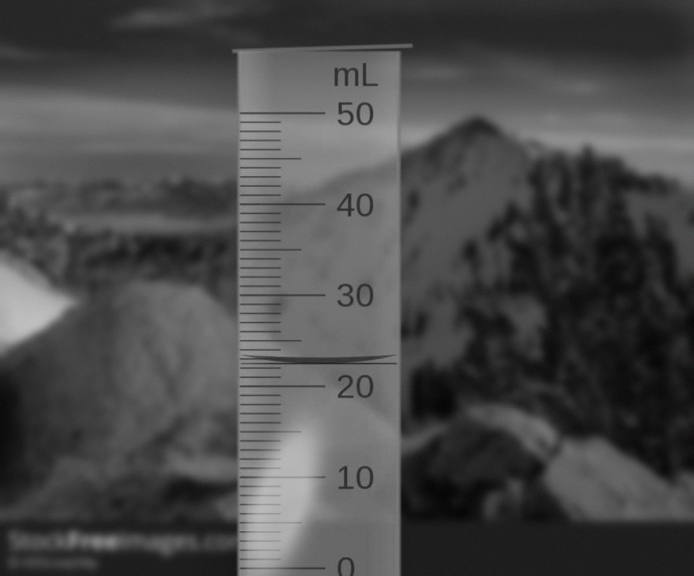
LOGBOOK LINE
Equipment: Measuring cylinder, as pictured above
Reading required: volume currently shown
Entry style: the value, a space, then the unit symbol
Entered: 22.5 mL
